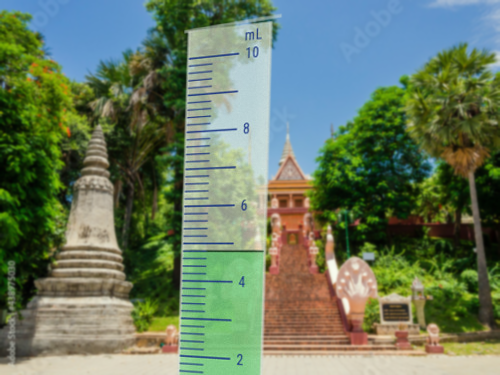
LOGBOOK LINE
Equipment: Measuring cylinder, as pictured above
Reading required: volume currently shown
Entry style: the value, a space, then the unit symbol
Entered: 4.8 mL
